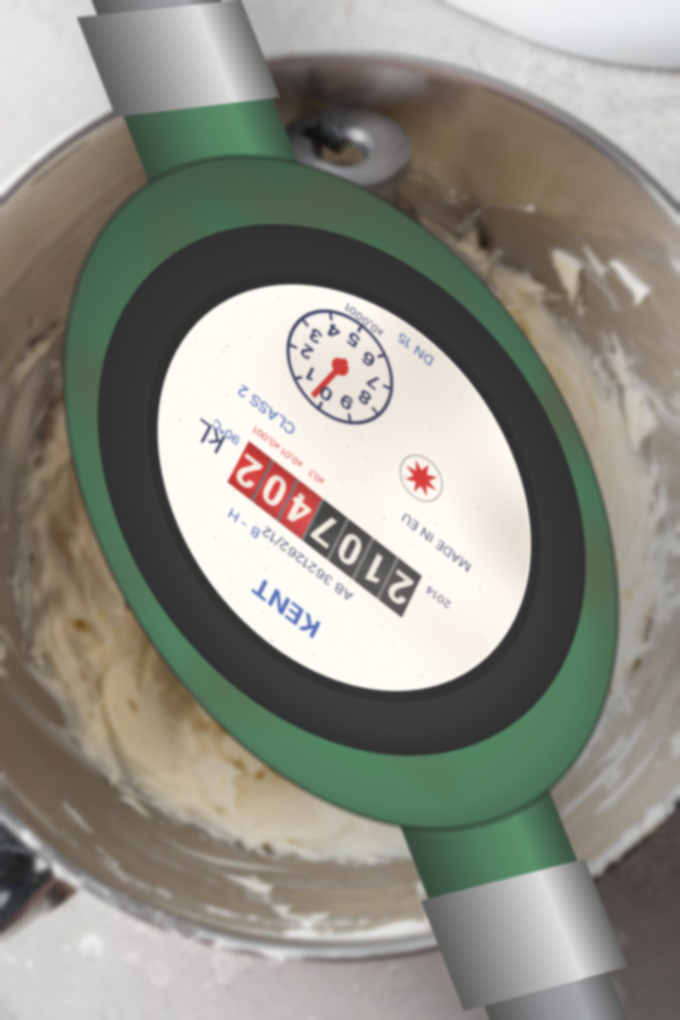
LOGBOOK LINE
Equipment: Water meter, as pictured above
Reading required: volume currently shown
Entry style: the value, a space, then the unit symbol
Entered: 2107.4020 kL
